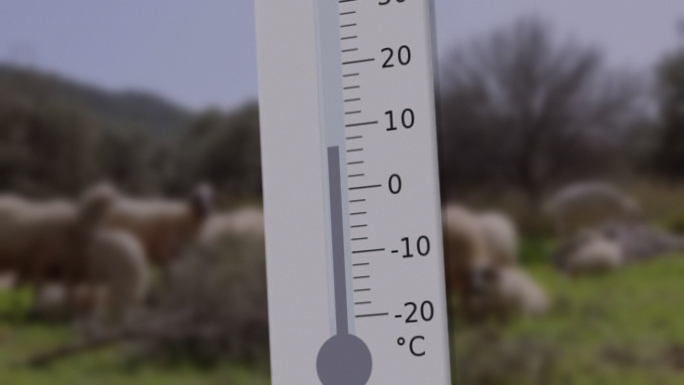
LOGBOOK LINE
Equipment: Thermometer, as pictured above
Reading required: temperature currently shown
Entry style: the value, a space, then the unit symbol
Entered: 7 °C
